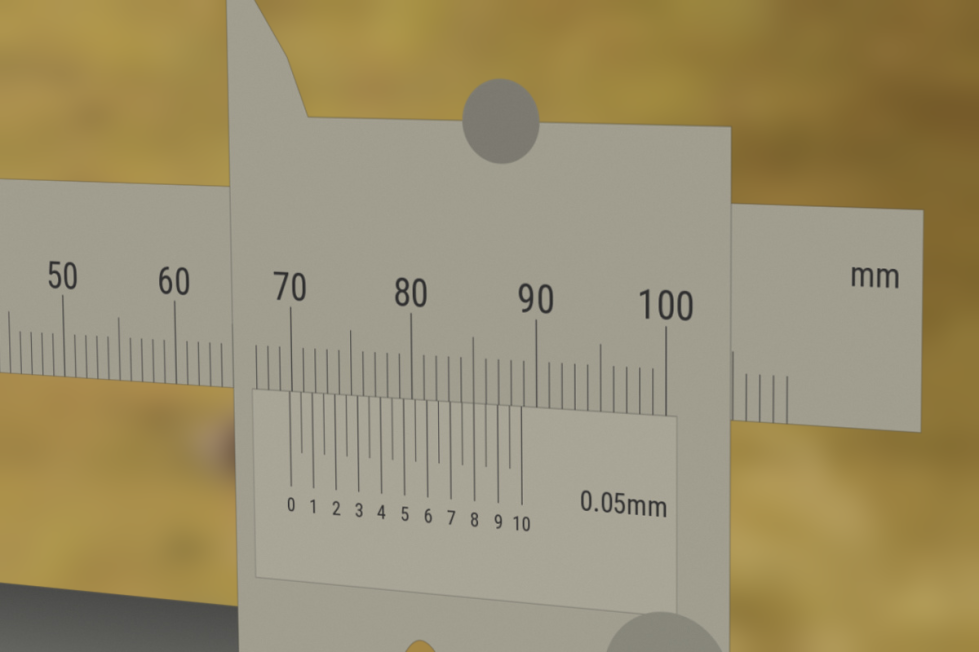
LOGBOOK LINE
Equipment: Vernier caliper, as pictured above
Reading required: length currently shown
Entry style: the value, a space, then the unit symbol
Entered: 69.8 mm
